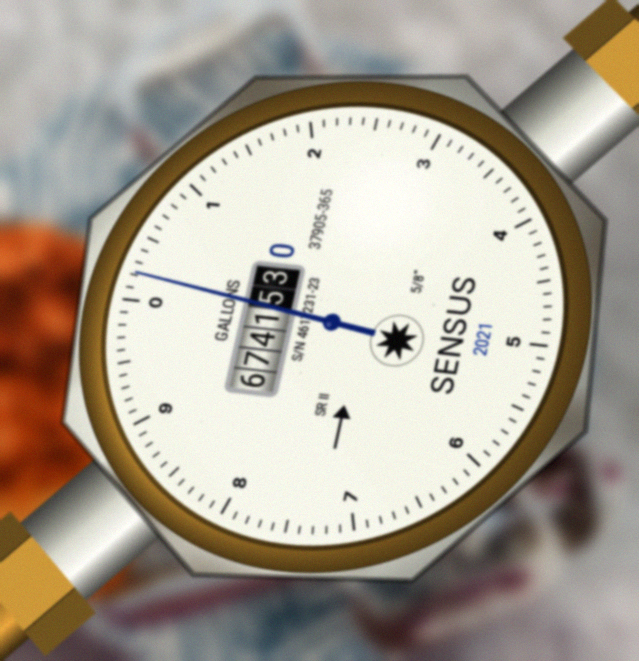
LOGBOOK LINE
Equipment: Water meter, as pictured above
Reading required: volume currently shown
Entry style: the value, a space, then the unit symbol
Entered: 6741530.2 gal
